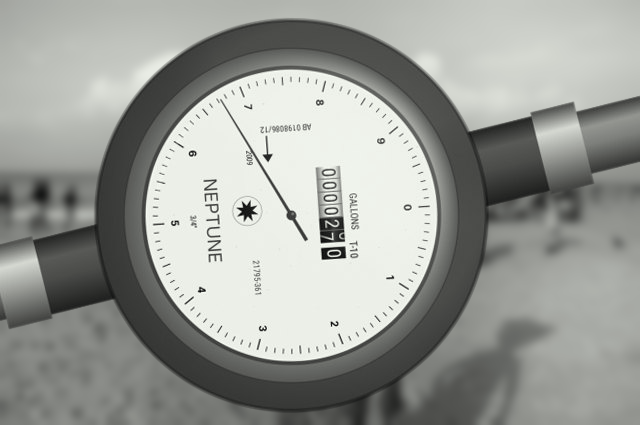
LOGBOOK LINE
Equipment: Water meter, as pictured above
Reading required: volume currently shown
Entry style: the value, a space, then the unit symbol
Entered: 266.7 gal
